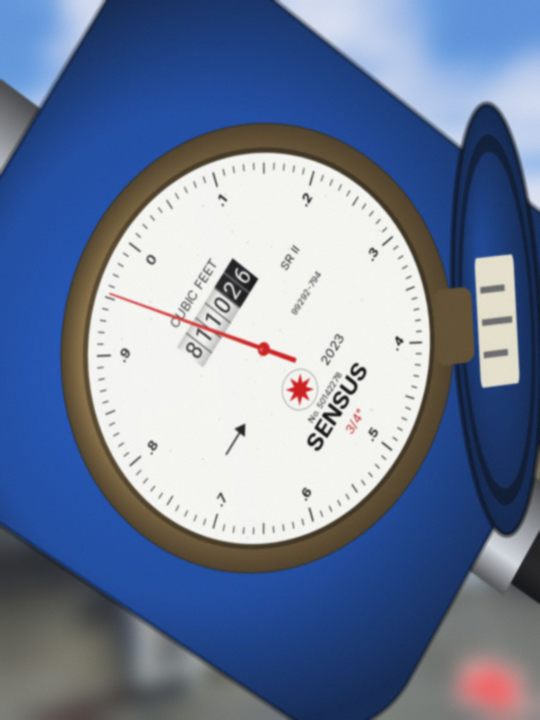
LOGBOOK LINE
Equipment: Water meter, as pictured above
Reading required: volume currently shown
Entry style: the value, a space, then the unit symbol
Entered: 811025.95 ft³
